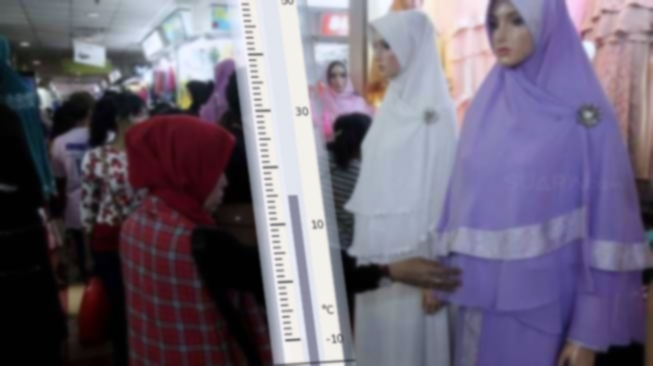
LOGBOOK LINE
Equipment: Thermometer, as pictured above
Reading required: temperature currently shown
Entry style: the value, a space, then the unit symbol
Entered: 15 °C
